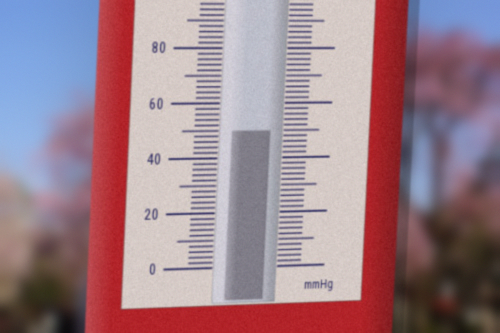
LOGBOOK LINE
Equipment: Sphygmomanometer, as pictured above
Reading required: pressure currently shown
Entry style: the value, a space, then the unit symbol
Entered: 50 mmHg
